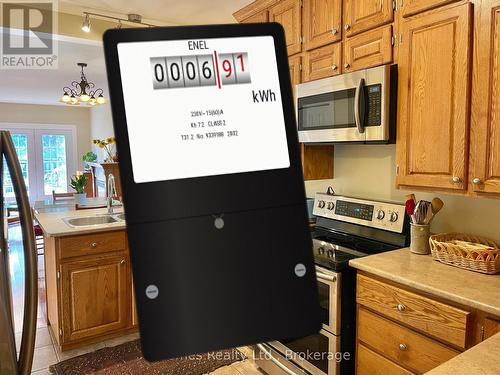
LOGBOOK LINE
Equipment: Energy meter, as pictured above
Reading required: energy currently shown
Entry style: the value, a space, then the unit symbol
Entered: 6.91 kWh
